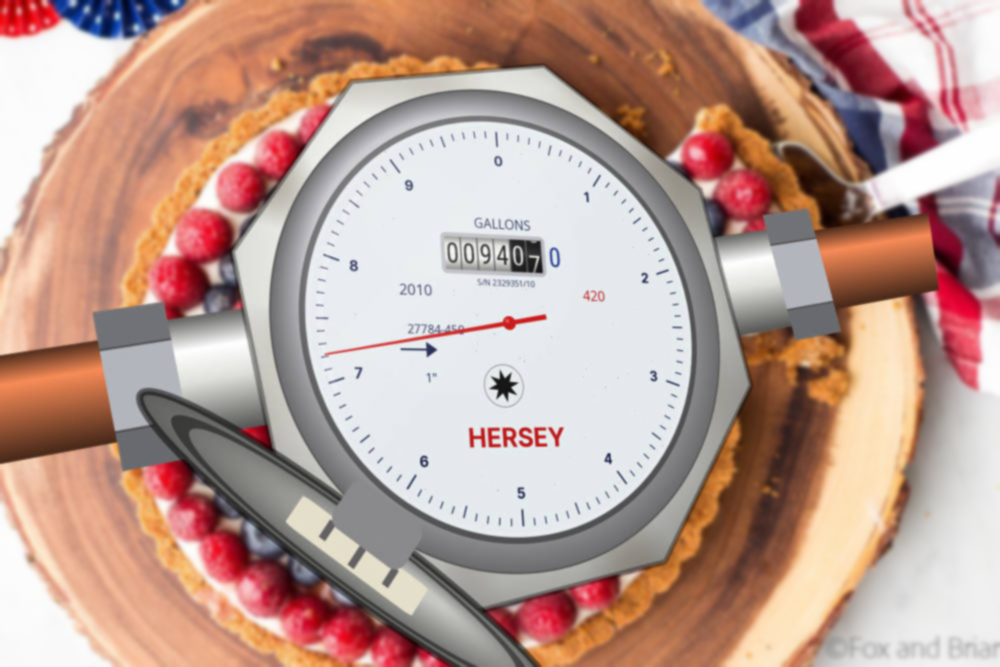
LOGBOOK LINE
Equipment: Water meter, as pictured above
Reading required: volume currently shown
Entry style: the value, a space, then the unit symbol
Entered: 94067.2 gal
